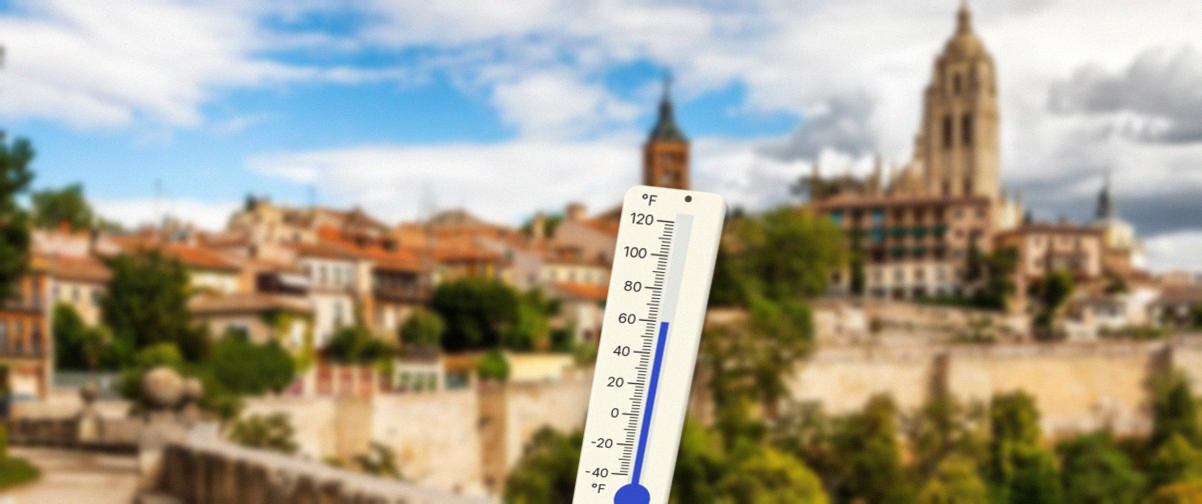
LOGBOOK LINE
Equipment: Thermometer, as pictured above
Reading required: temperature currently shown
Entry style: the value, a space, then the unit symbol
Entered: 60 °F
